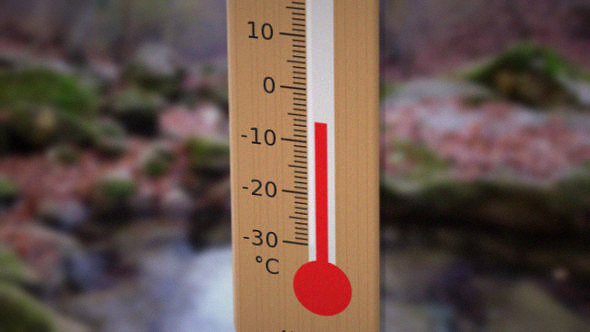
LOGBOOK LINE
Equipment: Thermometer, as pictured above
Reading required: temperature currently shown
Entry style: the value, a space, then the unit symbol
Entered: -6 °C
